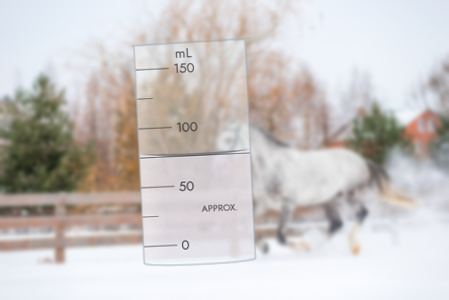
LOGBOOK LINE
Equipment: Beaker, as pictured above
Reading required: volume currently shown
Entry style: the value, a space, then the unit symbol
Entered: 75 mL
